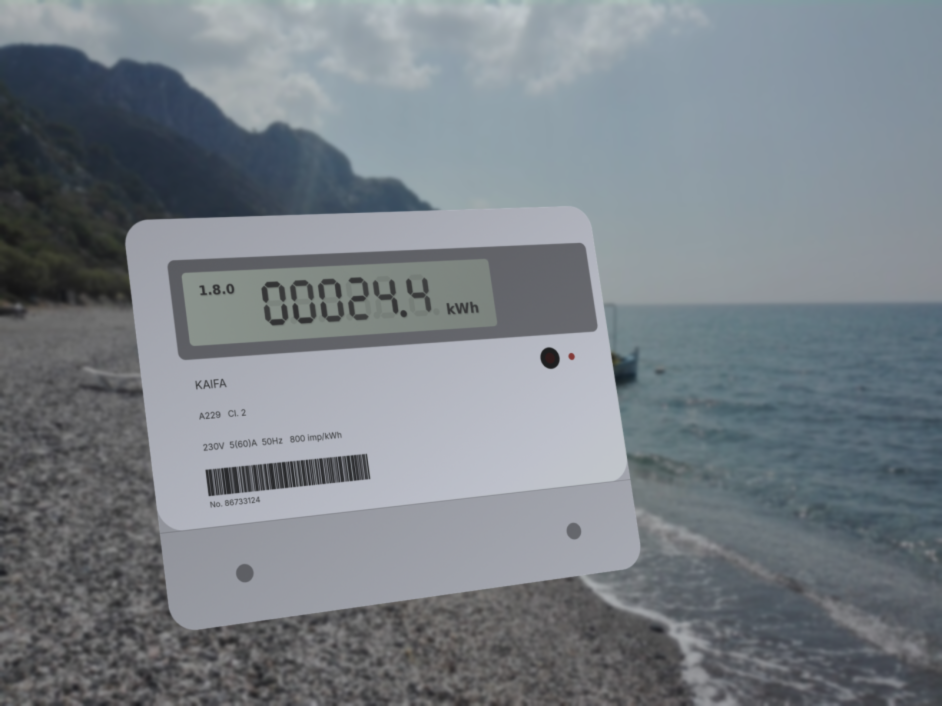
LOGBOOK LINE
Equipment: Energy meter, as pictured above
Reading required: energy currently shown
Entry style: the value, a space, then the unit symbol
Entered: 24.4 kWh
